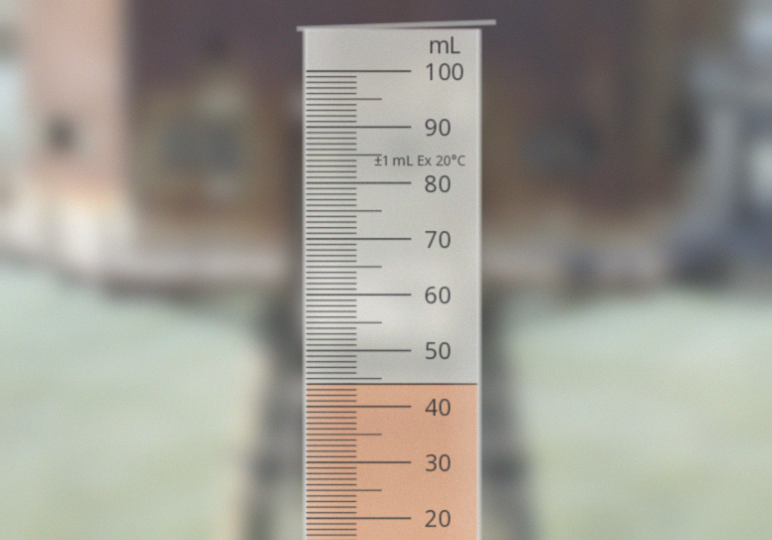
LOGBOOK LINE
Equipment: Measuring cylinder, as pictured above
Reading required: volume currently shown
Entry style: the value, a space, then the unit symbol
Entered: 44 mL
